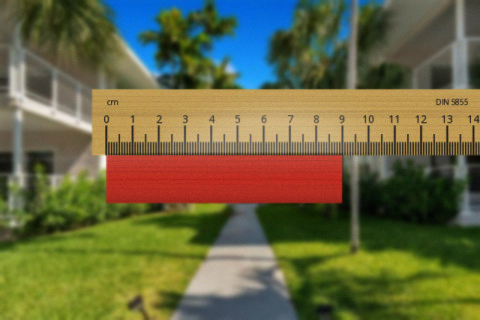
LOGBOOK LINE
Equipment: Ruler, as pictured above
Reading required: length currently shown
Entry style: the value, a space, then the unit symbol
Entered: 9 cm
